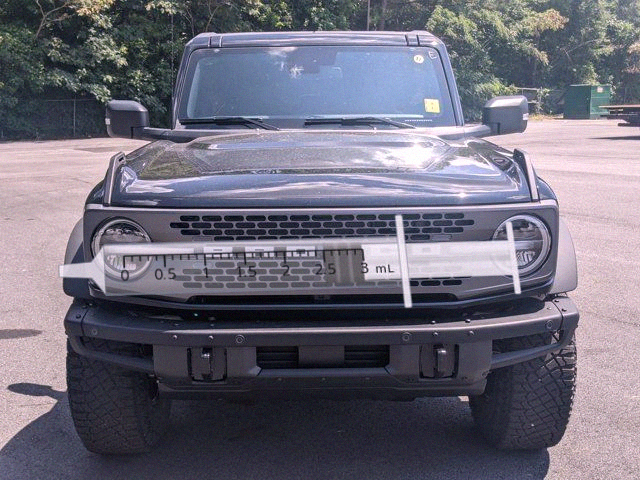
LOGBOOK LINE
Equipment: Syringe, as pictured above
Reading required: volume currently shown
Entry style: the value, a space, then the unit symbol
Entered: 2.5 mL
